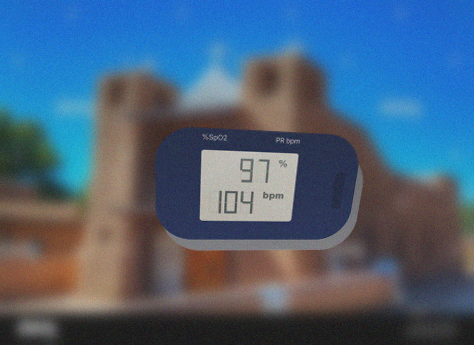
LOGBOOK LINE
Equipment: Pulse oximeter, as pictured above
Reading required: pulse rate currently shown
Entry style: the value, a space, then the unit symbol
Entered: 104 bpm
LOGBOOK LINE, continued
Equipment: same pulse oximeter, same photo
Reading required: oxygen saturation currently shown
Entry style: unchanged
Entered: 97 %
